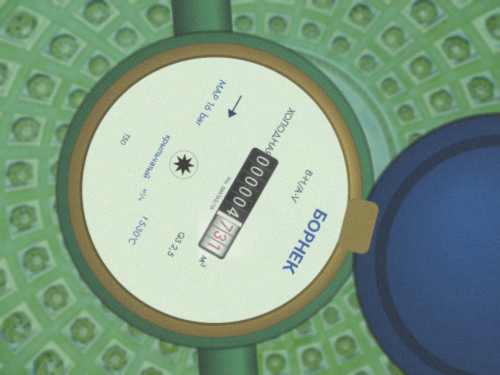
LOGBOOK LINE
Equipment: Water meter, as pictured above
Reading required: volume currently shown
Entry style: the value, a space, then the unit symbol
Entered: 4.731 m³
